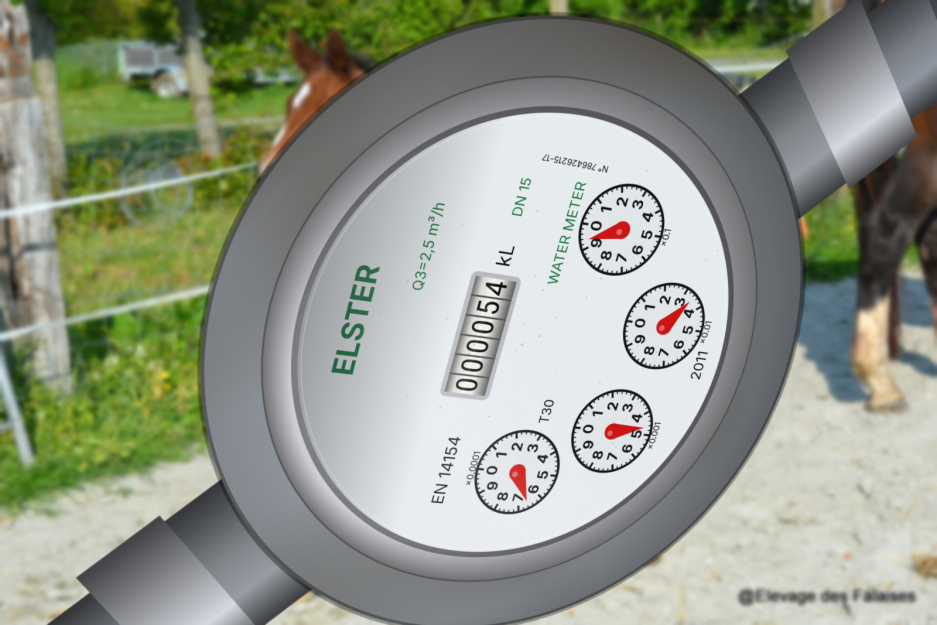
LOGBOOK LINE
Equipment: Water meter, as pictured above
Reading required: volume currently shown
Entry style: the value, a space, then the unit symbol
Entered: 53.9346 kL
